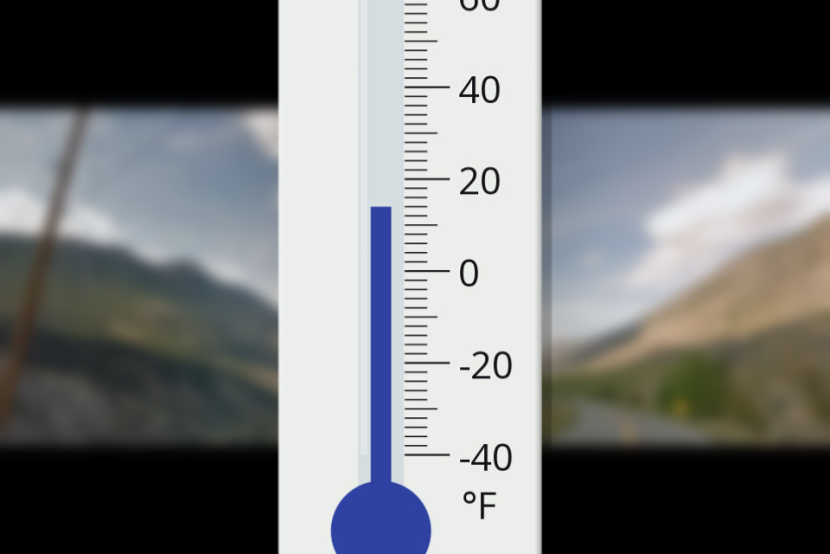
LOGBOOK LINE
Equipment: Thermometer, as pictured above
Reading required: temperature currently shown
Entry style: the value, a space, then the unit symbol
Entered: 14 °F
